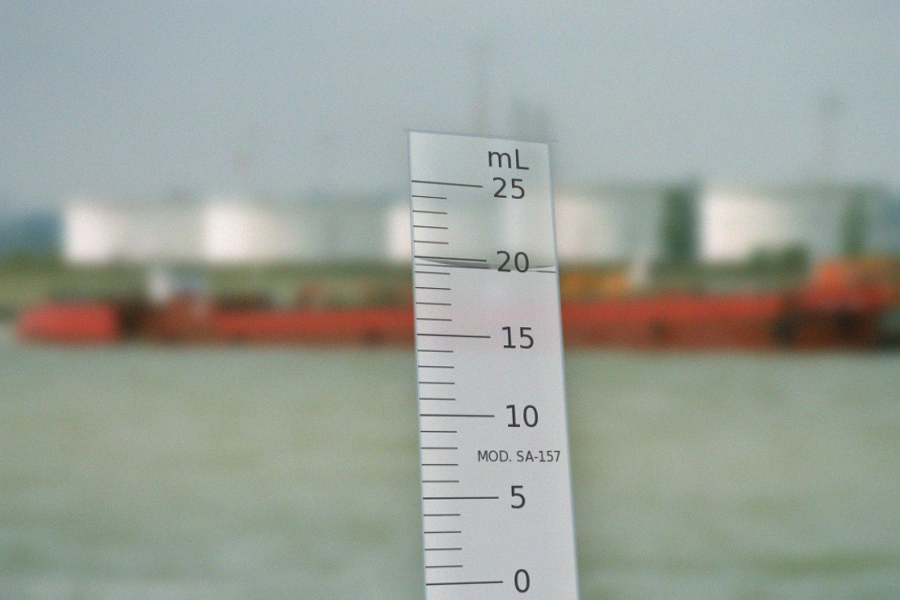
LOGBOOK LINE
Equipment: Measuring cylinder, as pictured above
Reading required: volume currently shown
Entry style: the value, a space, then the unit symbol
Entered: 19.5 mL
